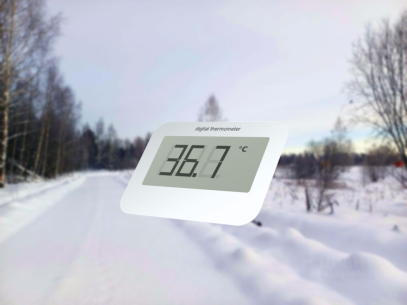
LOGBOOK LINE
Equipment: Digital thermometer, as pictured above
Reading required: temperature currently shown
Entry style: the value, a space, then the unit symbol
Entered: 36.7 °C
